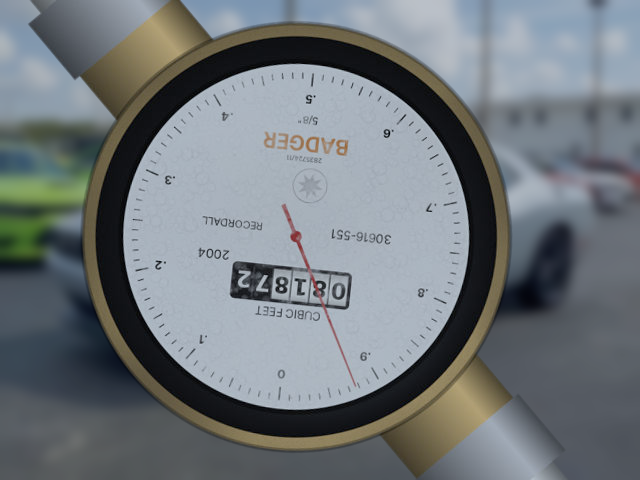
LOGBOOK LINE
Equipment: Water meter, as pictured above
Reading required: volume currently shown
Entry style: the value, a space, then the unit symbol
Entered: 81871.92 ft³
